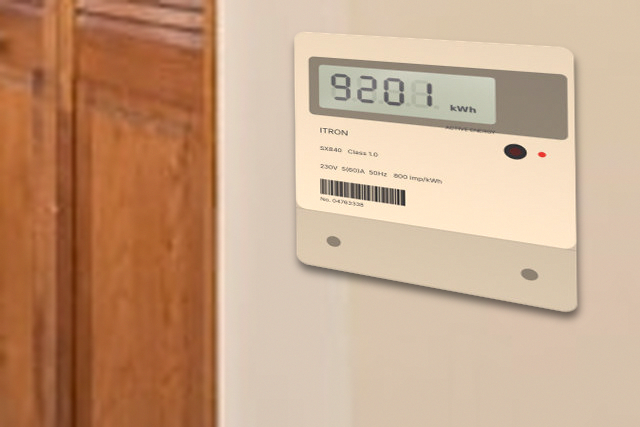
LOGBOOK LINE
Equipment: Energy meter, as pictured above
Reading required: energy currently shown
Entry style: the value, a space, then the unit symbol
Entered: 9201 kWh
